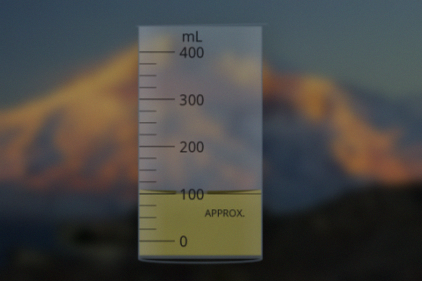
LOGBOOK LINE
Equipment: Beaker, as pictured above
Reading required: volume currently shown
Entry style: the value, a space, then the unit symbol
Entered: 100 mL
